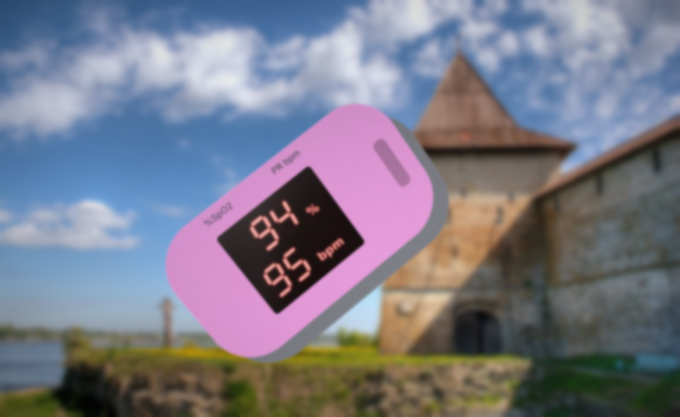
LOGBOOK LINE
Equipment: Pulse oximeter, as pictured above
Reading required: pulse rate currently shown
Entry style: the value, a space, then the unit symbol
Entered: 95 bpm
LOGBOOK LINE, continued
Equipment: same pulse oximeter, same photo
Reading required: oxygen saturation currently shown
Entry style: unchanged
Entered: 94 %
